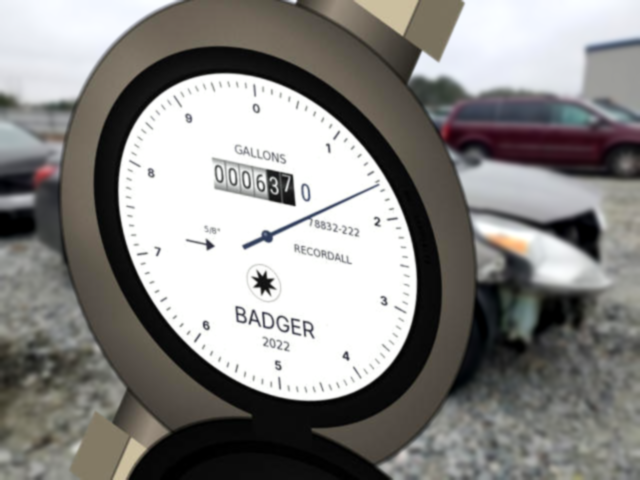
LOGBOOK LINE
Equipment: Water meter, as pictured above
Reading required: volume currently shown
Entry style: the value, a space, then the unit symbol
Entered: 6371.6 gal
